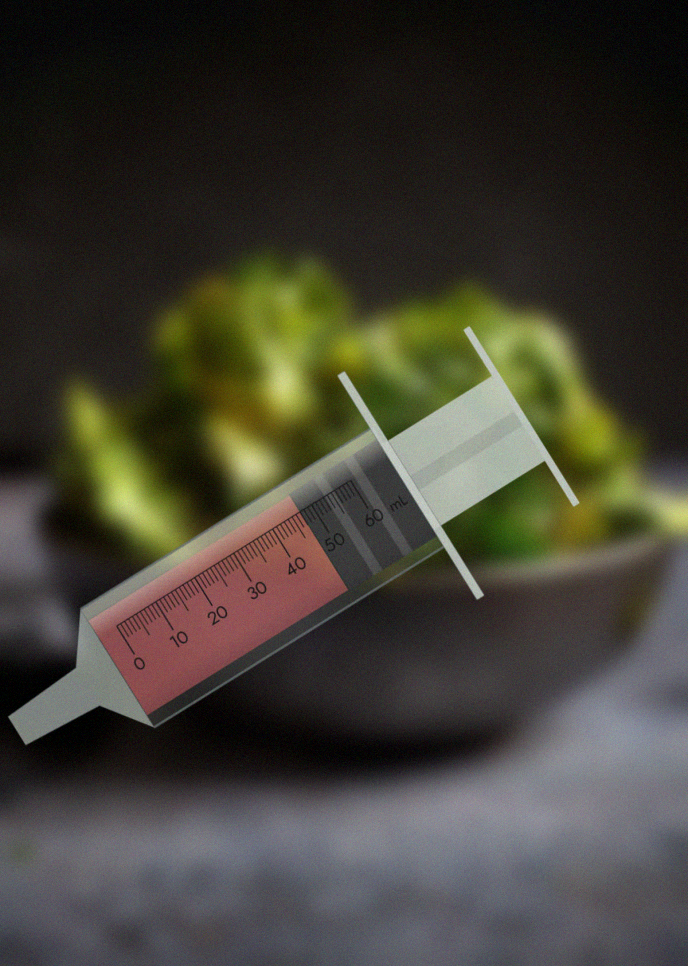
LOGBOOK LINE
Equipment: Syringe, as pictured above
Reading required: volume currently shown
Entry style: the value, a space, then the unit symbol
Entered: 47 mL
